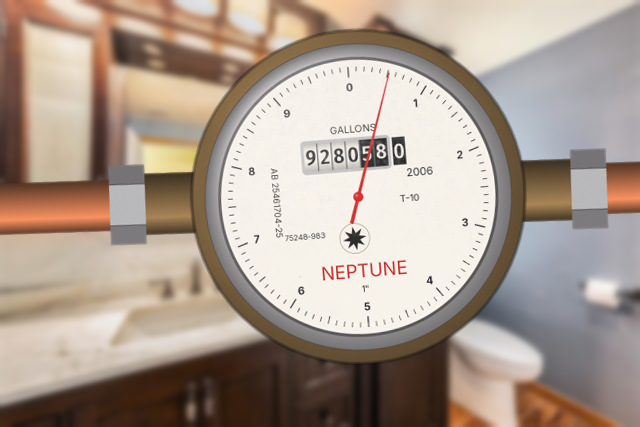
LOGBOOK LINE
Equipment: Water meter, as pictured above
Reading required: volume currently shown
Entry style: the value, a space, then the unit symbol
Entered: 9280580.5 gal
